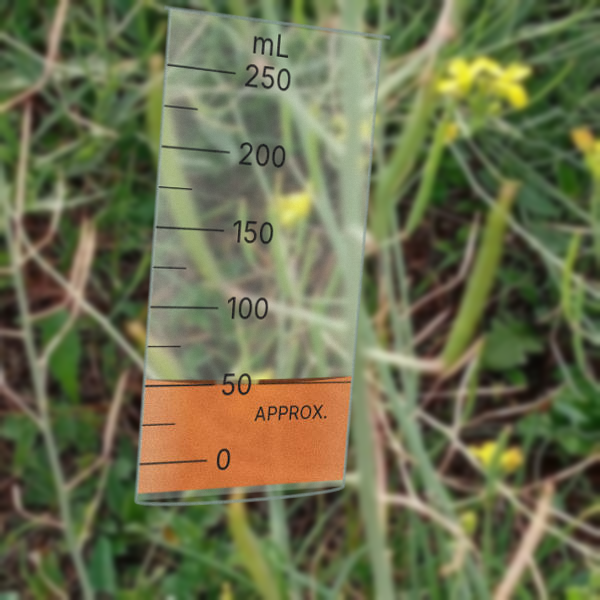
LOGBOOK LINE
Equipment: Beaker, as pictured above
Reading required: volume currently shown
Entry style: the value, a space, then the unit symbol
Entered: 50 mL
